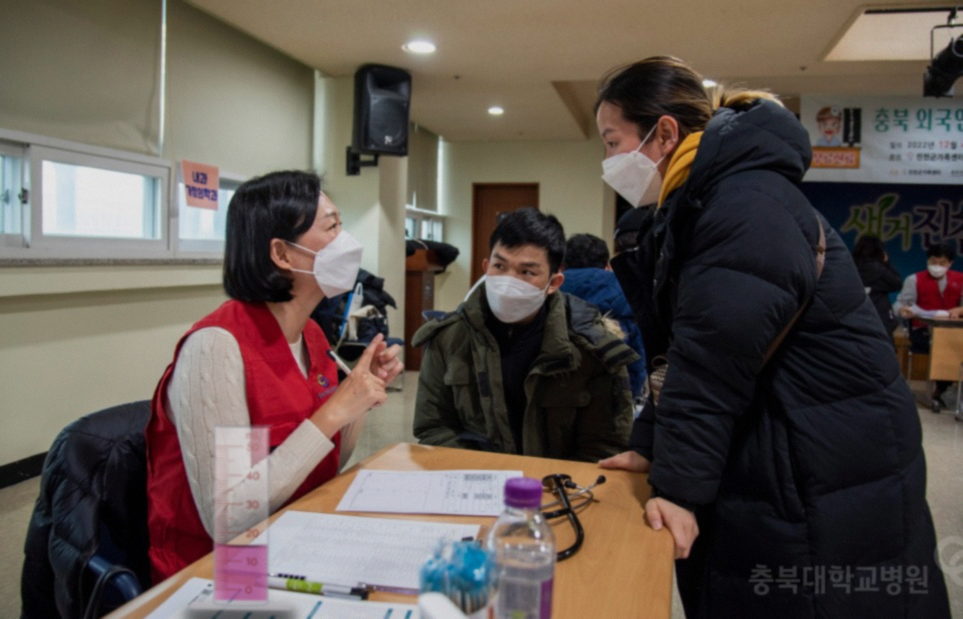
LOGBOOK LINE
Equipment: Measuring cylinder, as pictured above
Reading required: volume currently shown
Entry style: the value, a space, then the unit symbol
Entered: 15 mL
